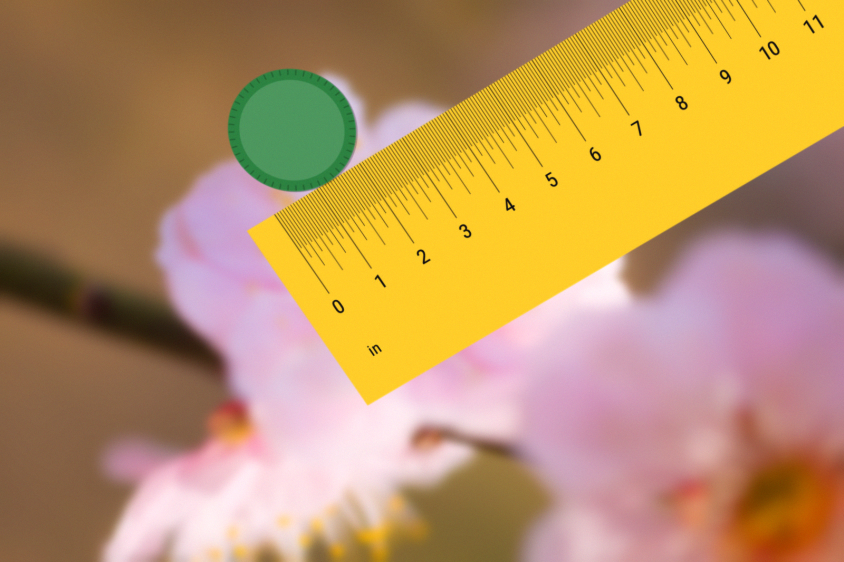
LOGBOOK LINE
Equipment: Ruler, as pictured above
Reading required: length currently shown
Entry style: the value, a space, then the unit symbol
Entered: 2.5 in
